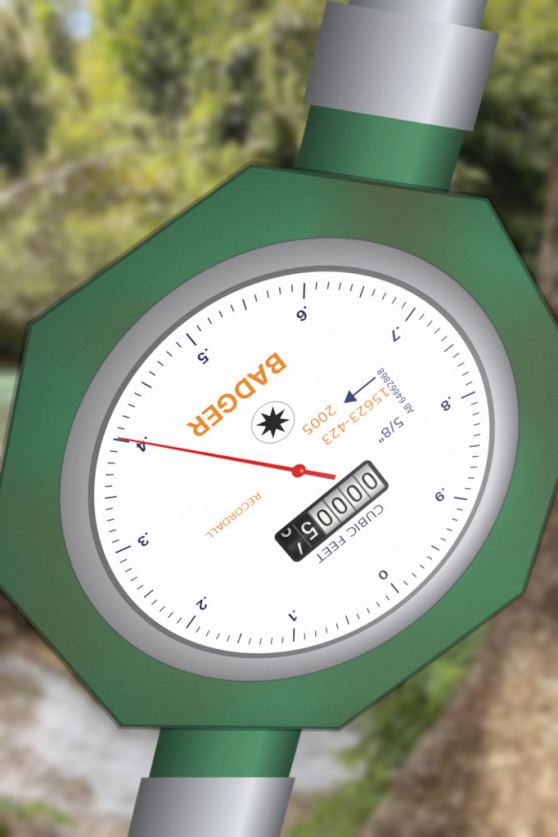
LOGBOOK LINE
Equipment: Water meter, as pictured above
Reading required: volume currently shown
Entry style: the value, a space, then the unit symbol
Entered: 57.40 ft³
